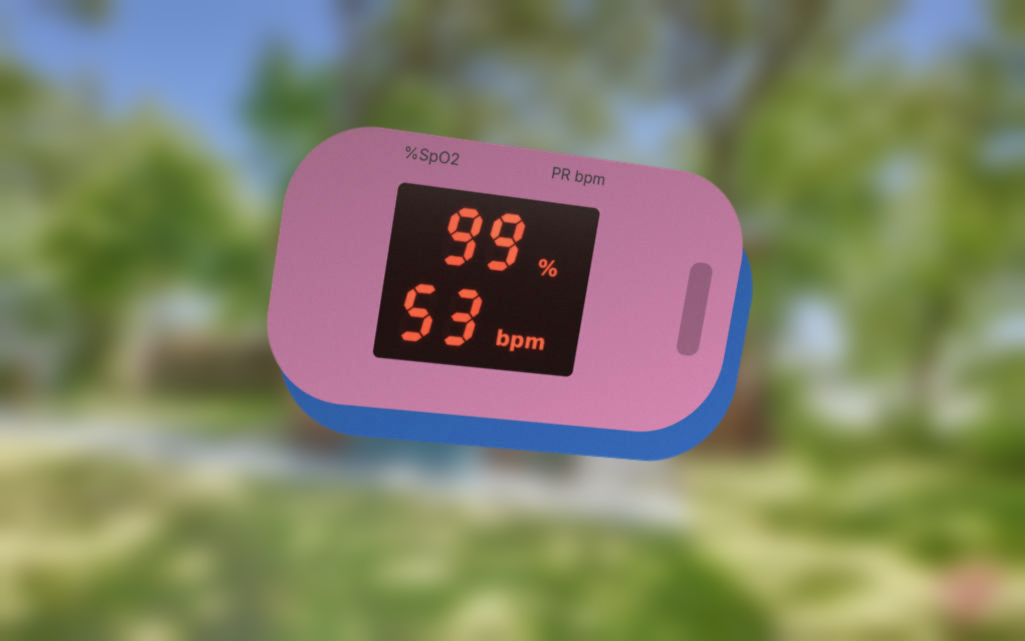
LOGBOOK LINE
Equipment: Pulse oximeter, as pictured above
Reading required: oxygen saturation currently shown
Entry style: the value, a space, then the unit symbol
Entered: 99 %
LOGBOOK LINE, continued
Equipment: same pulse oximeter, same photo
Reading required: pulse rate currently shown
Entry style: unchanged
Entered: 53 bpm
